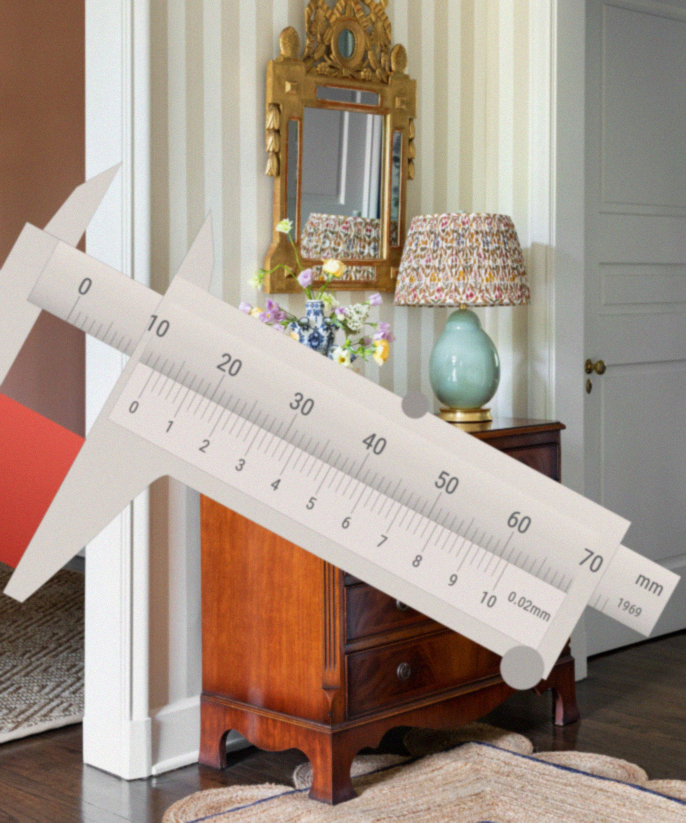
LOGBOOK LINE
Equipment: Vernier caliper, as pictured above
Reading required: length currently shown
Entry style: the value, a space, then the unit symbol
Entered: 12.2 mm
